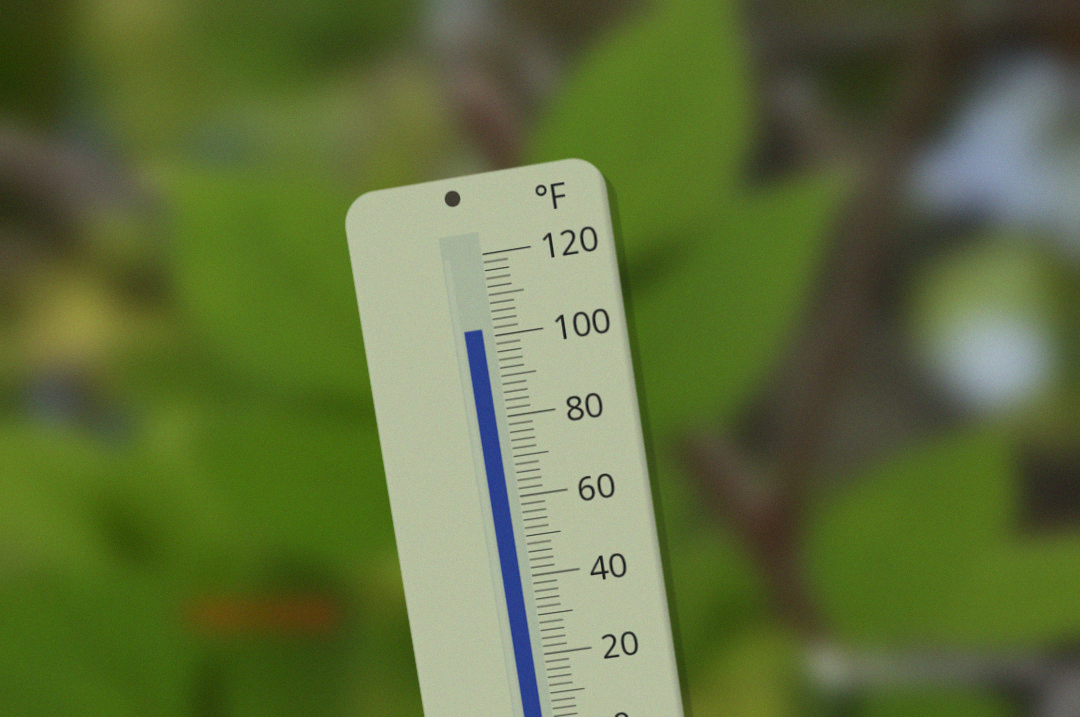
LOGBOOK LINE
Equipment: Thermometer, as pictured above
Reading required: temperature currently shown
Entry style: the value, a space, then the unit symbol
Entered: 102 °F
